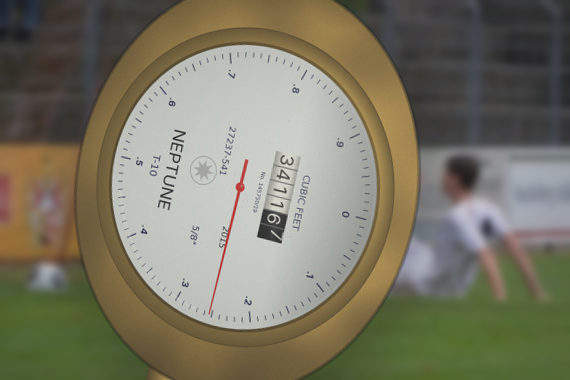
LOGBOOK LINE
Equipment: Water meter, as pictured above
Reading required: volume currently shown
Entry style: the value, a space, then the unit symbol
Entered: 341167.25 ft³
